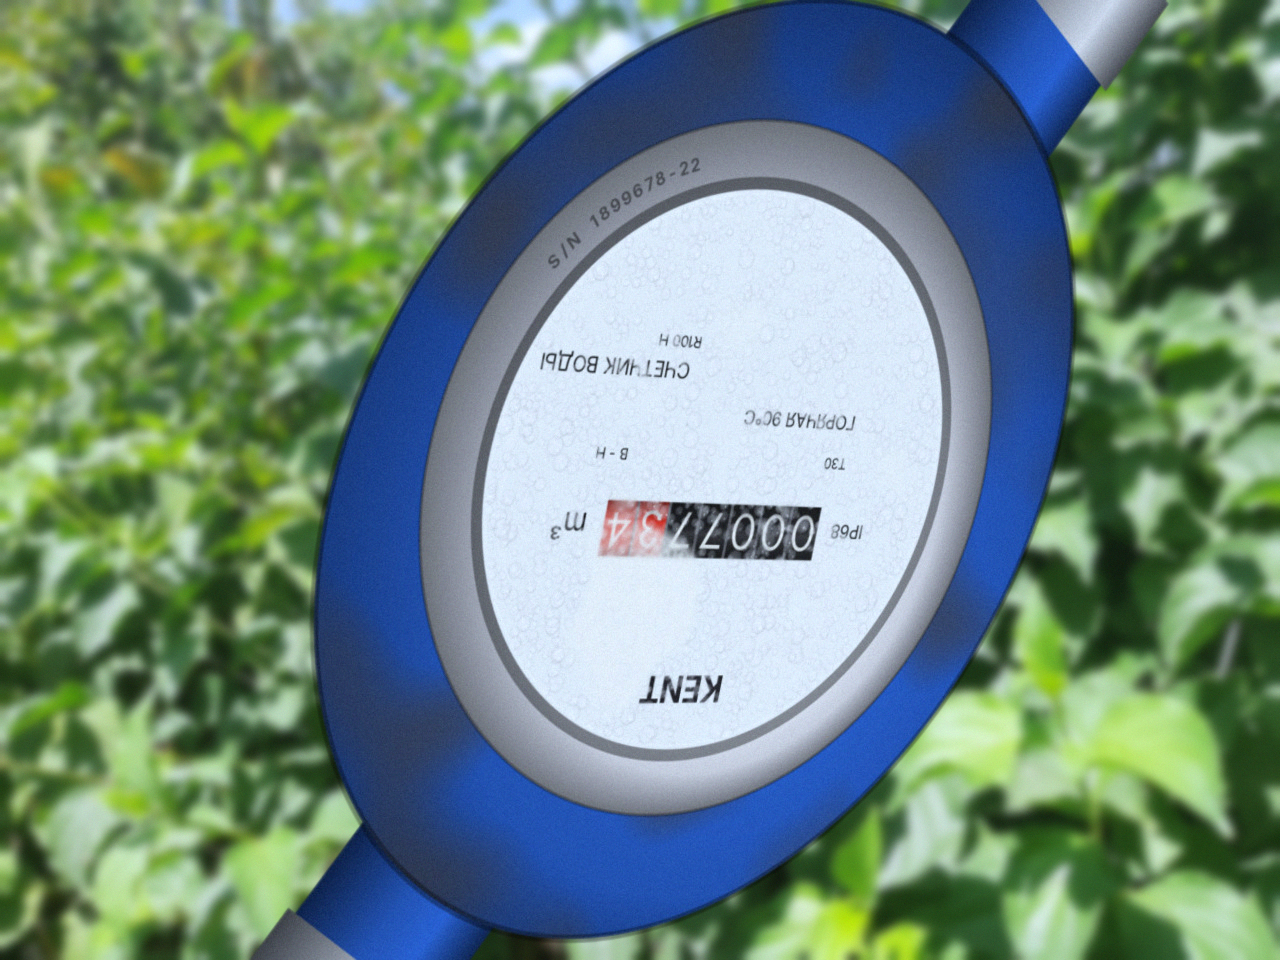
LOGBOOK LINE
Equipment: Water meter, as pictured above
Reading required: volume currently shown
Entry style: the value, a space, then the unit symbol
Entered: 77.34 m³
